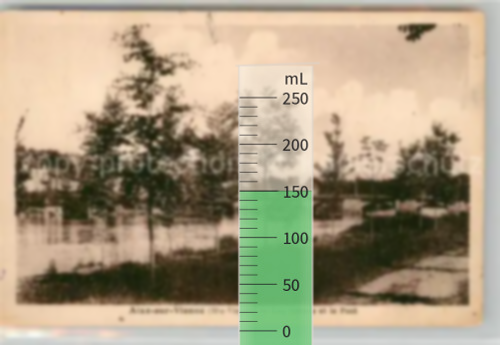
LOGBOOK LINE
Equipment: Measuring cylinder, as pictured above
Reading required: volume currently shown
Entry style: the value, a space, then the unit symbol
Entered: 150 mL
